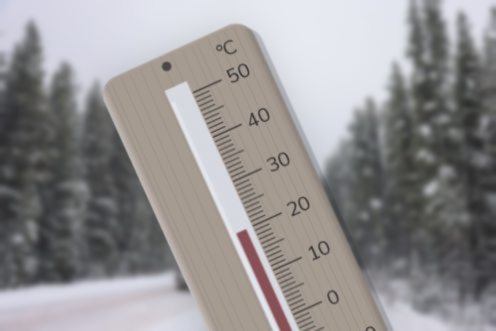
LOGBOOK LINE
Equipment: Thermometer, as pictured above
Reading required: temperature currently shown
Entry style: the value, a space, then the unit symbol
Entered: 20 °C
